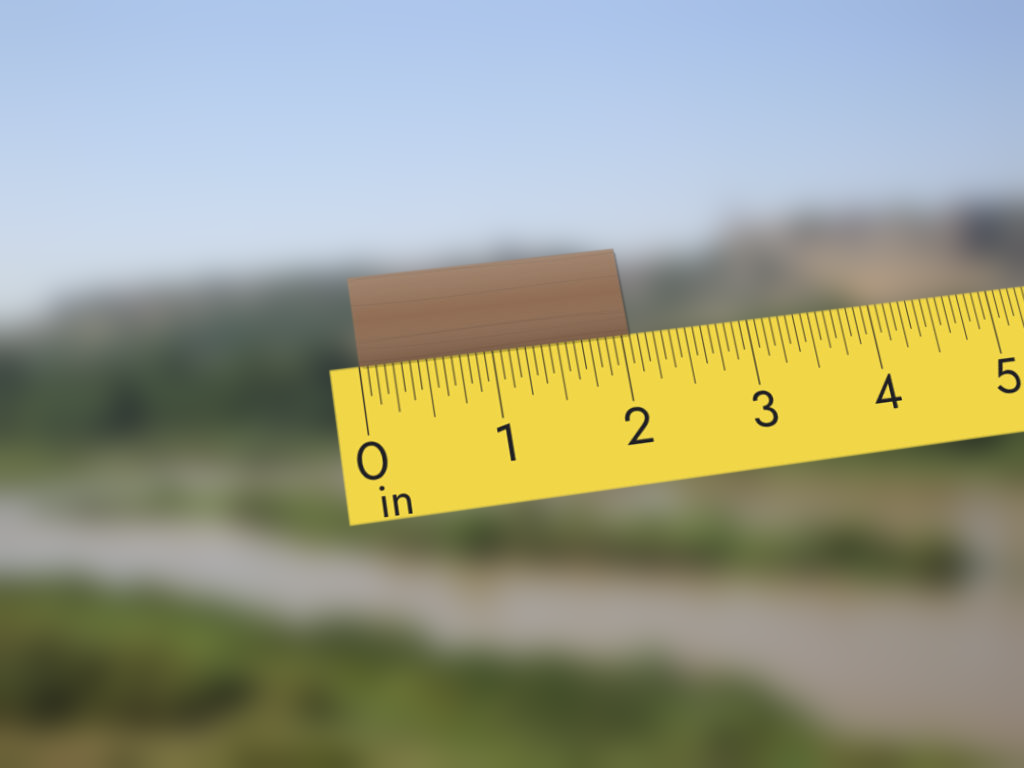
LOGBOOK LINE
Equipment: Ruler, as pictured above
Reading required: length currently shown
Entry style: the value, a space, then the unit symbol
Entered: 2.0625 in
